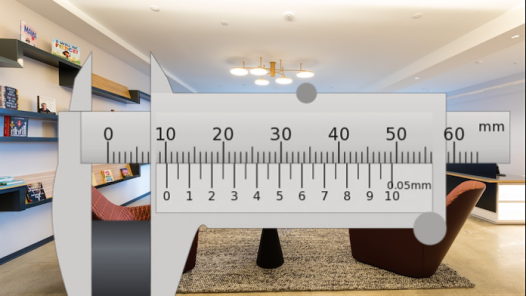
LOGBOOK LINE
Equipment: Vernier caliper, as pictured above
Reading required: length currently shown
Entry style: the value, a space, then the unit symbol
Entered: 10.2 mm
